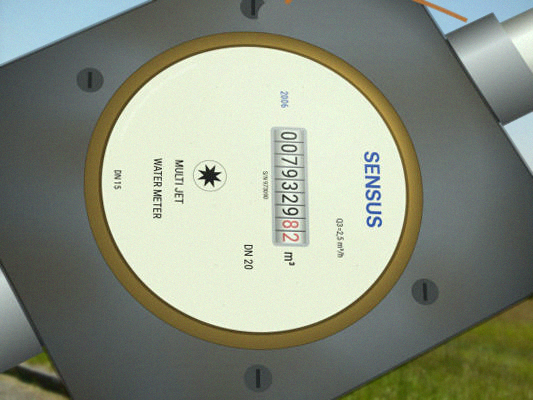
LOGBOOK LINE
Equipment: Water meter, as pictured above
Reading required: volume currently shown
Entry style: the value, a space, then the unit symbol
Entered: 79329.82 m³
